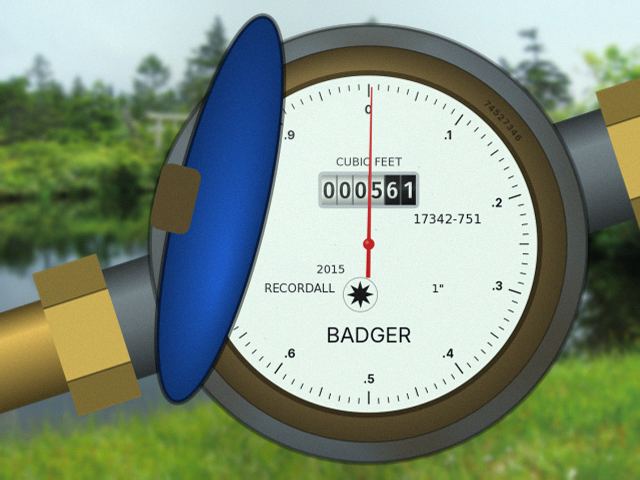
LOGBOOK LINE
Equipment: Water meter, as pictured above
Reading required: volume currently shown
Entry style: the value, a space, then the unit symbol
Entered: 561.00 ft³
